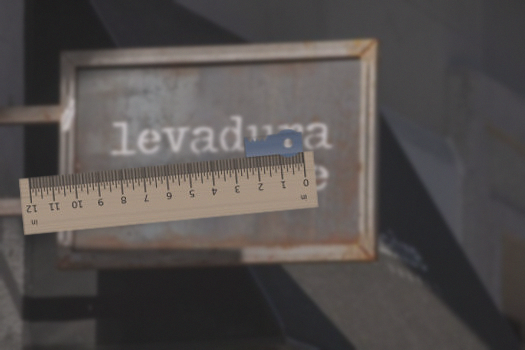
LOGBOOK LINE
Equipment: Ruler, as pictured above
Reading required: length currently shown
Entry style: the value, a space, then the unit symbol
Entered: 2.5 in
